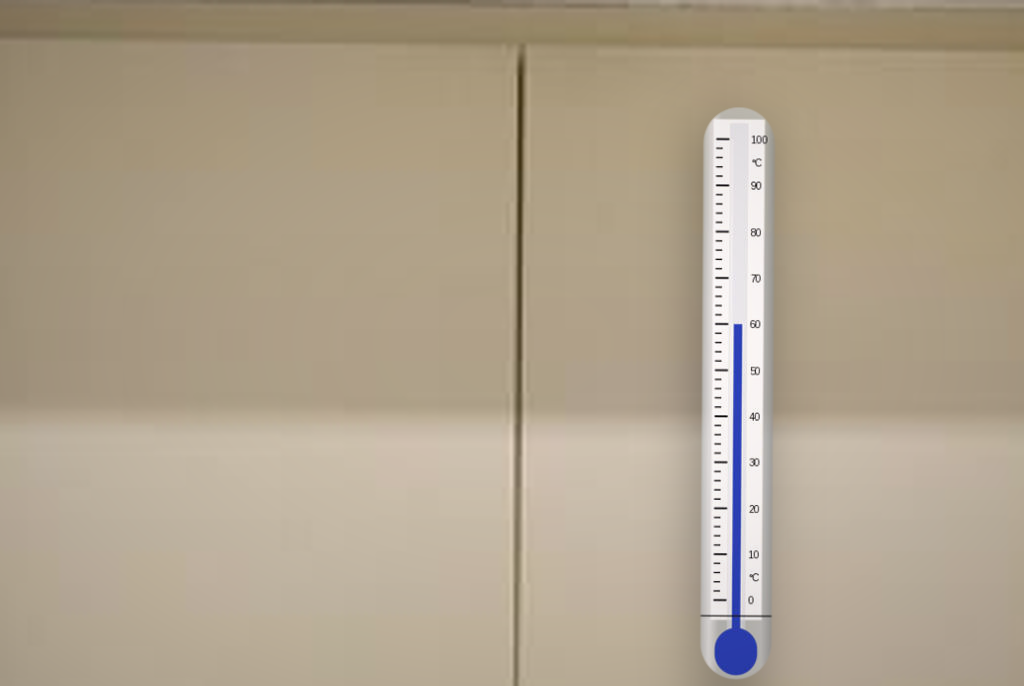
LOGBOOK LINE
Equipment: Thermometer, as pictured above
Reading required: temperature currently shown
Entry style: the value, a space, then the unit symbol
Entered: 60 °C
